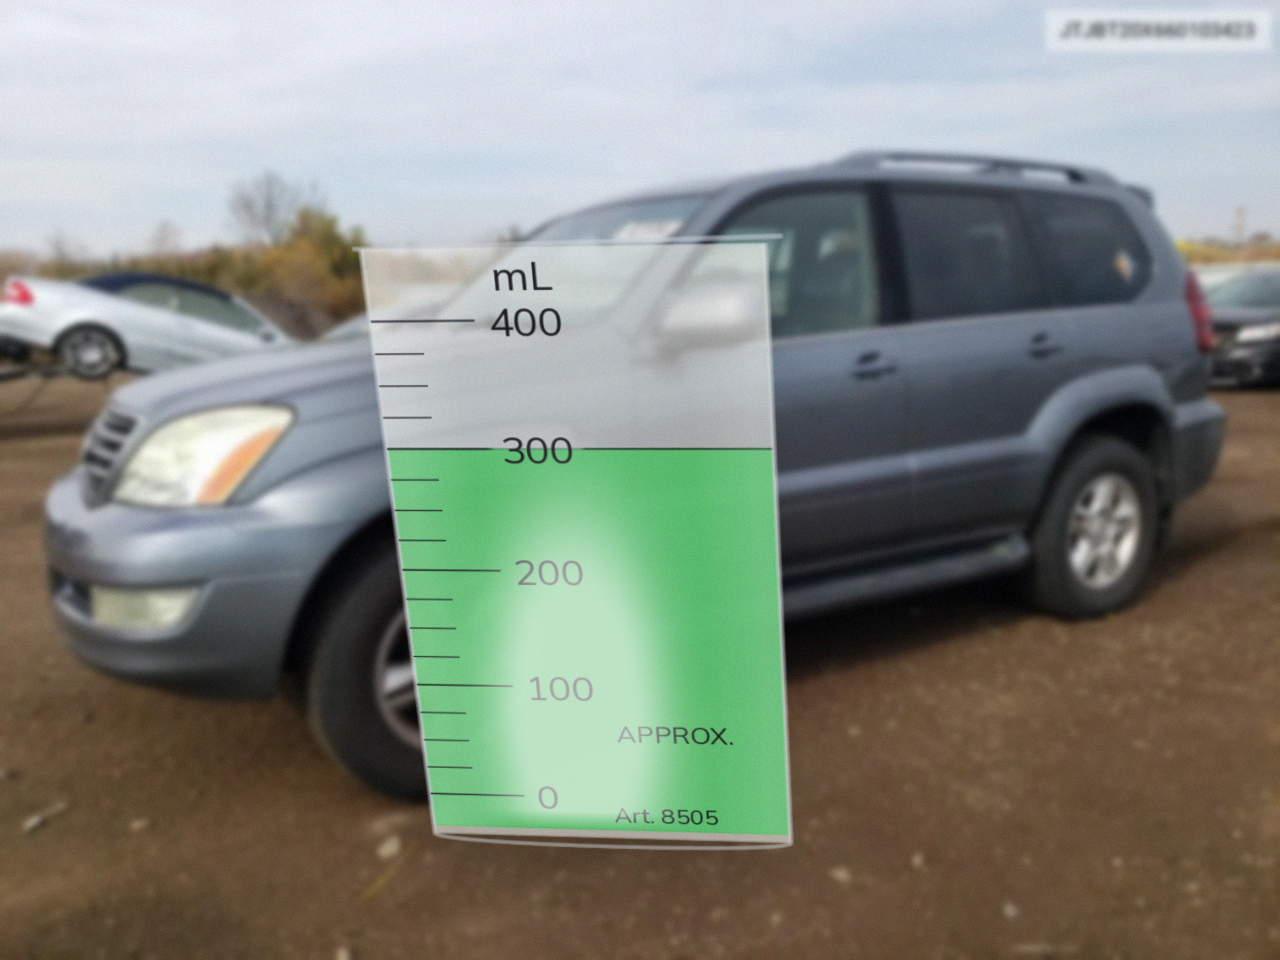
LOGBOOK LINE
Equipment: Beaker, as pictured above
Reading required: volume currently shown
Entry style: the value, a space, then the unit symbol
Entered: 300 mL
